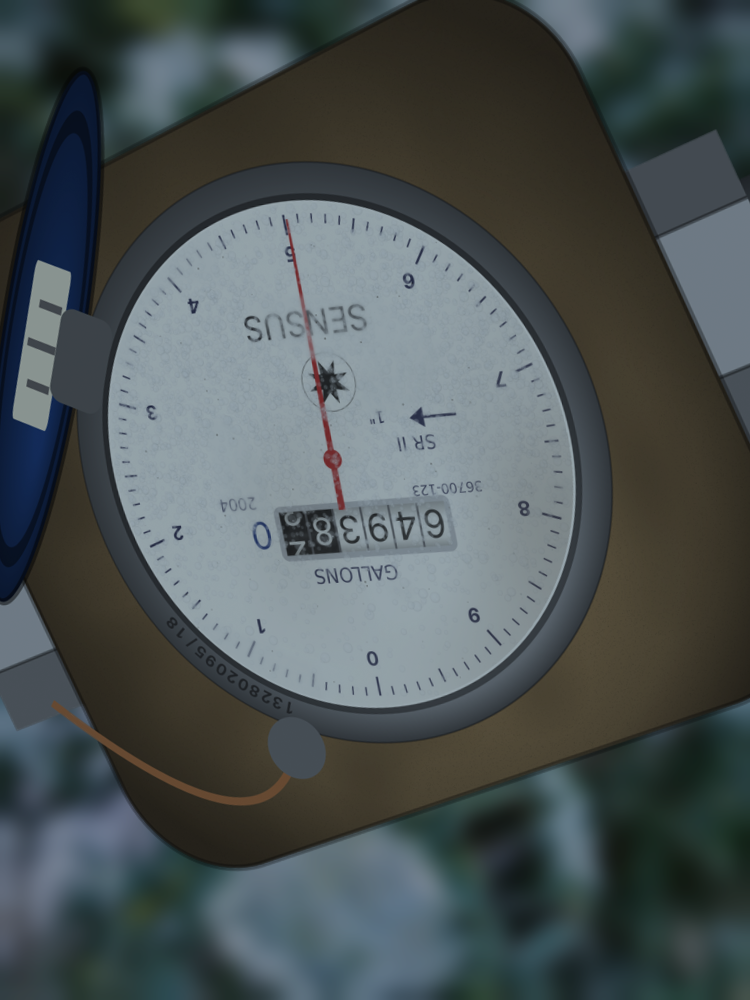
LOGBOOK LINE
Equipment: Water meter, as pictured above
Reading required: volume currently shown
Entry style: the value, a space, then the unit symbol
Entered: 6493825.0 gal
